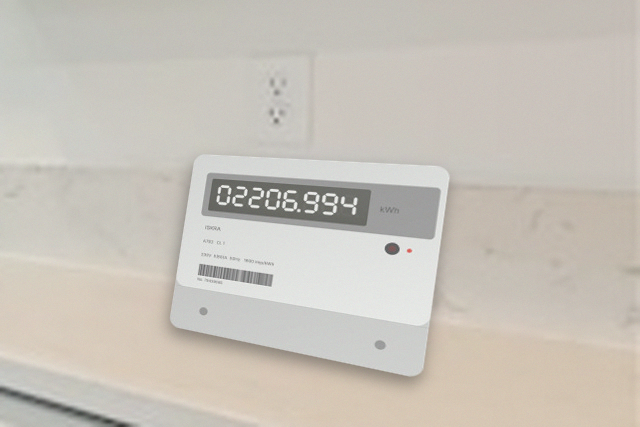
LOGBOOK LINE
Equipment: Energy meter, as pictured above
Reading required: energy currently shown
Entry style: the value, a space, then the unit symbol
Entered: 2206.994 kWh
